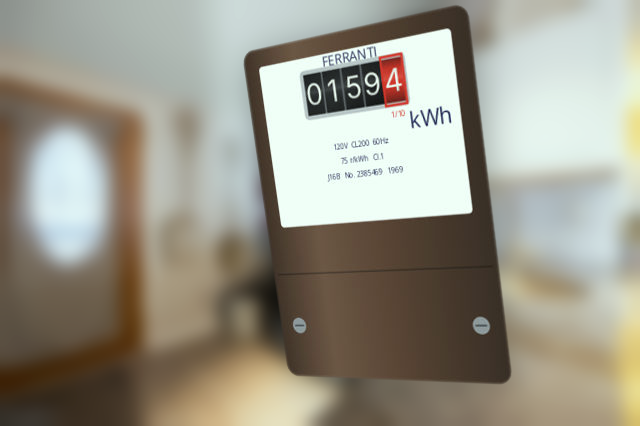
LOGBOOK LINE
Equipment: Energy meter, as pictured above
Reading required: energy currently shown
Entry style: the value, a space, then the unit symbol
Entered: 159.4 kWh
